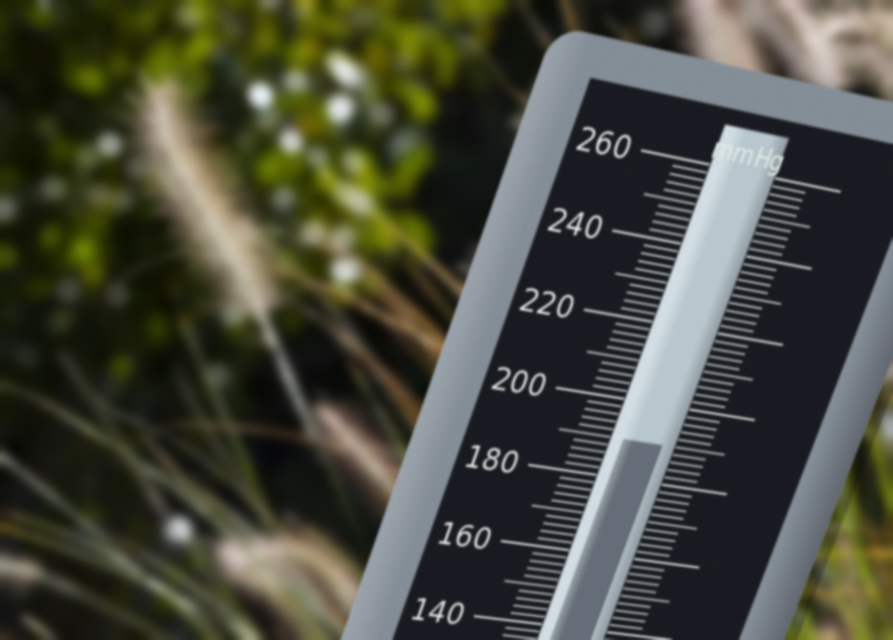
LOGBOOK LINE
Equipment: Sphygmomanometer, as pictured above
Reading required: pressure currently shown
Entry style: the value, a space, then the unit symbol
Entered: 190 mmHg
